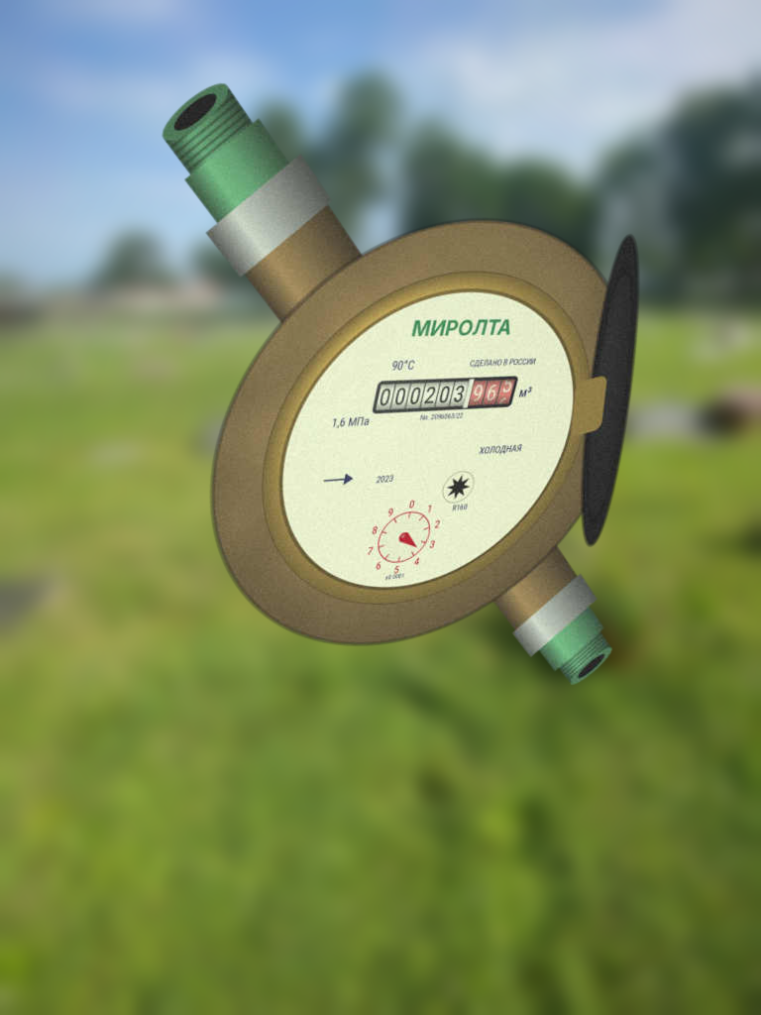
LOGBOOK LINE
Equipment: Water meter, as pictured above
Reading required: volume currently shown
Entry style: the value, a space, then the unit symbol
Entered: 203.9653 m³
